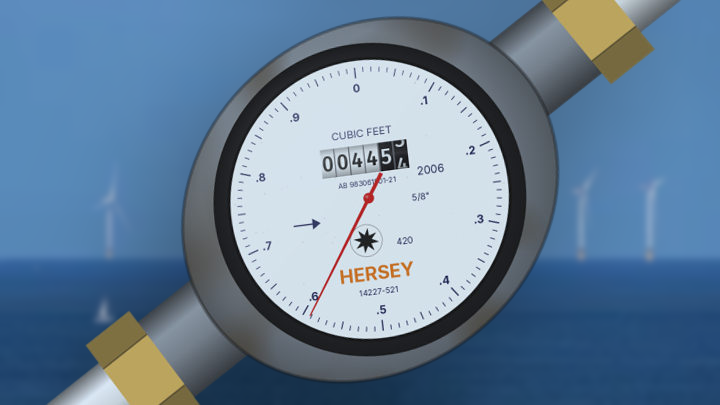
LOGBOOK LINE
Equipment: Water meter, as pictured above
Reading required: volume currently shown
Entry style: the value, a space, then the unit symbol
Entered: 4453.59 ft³
